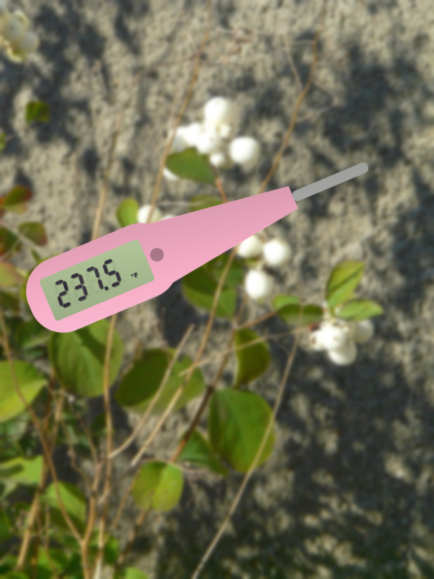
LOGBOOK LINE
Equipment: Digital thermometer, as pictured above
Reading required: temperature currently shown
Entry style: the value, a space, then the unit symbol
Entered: 237.5 °F
